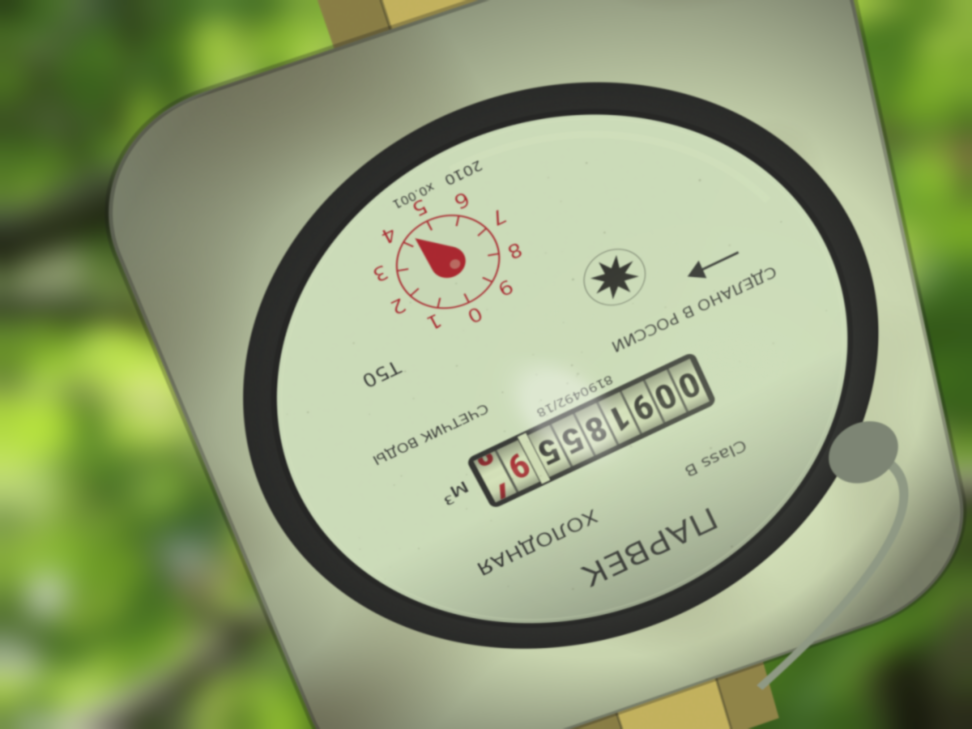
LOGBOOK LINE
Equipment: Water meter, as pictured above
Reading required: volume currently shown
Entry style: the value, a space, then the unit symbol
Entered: 91855.974 m³
